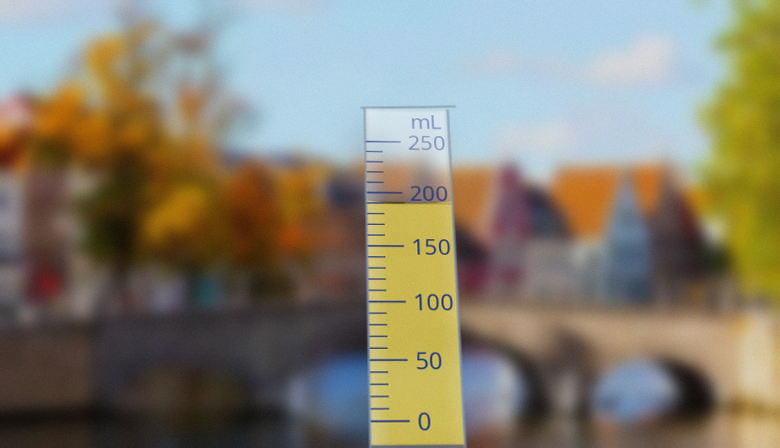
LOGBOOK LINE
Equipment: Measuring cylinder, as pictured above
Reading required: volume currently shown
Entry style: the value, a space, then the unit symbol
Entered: 190 mL
